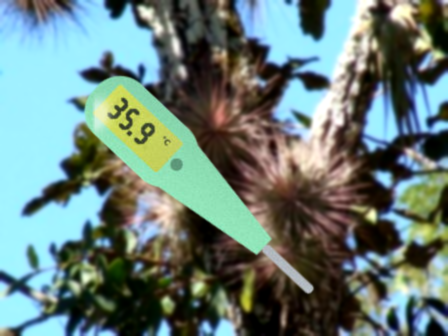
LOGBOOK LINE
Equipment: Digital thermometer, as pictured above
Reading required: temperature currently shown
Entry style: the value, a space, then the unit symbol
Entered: 35.9 °C
